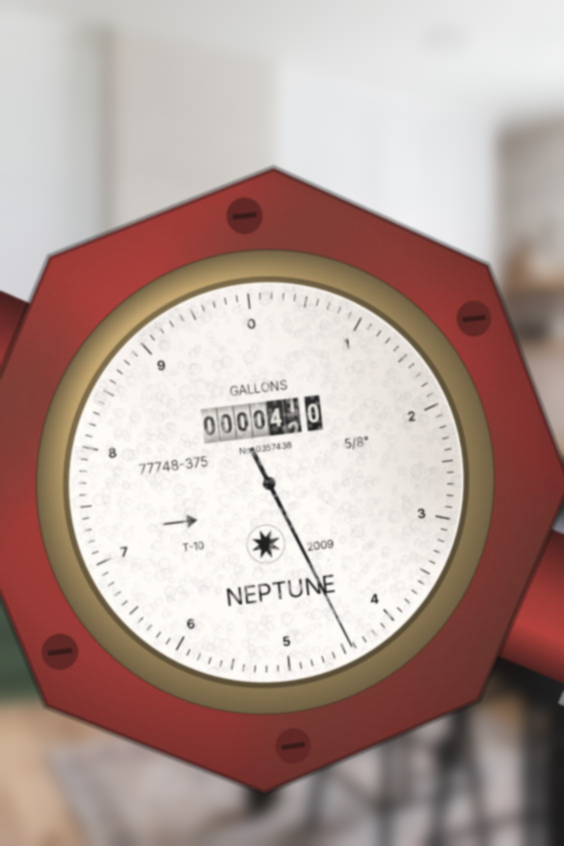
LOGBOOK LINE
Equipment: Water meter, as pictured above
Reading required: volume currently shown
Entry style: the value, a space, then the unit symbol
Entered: 414.4 gal
